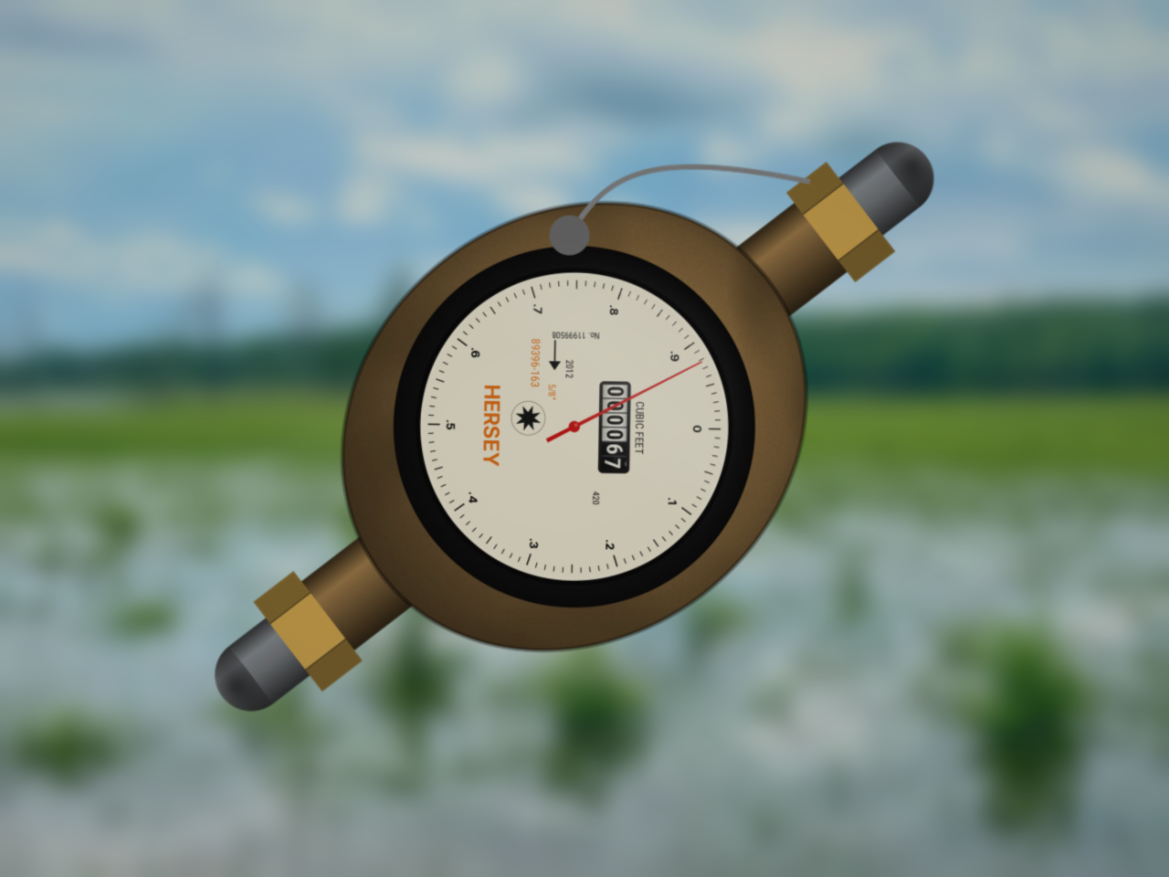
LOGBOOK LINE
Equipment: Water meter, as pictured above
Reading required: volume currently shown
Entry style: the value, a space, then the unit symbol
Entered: 66.92 ft³
